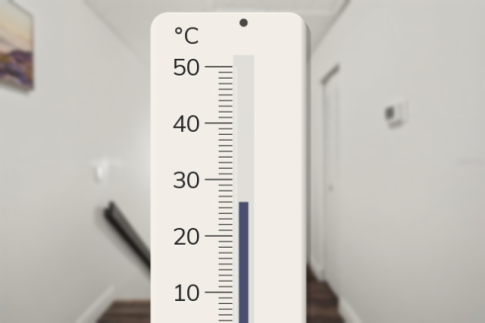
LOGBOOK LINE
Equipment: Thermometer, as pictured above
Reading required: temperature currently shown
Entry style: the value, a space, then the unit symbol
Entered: 26 °C
